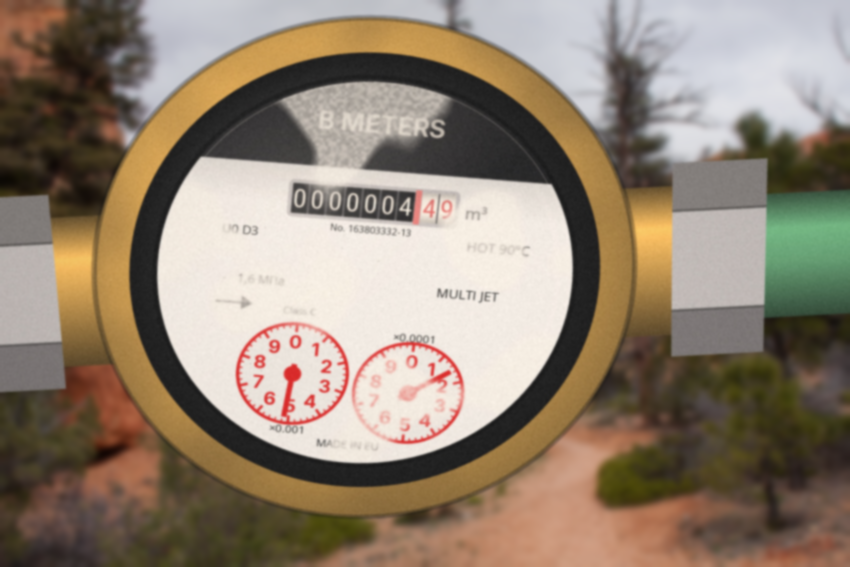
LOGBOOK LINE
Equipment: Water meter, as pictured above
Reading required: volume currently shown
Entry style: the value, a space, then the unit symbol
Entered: 4.4951 m³
